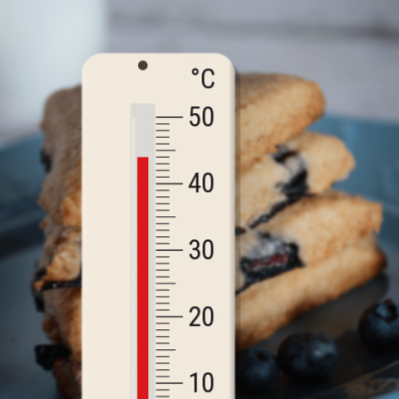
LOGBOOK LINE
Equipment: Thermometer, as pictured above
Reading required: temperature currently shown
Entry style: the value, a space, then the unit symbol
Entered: 44 °C
